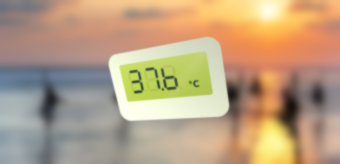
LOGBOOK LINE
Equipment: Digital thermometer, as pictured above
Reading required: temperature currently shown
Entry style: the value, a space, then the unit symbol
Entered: 37.6 °C
